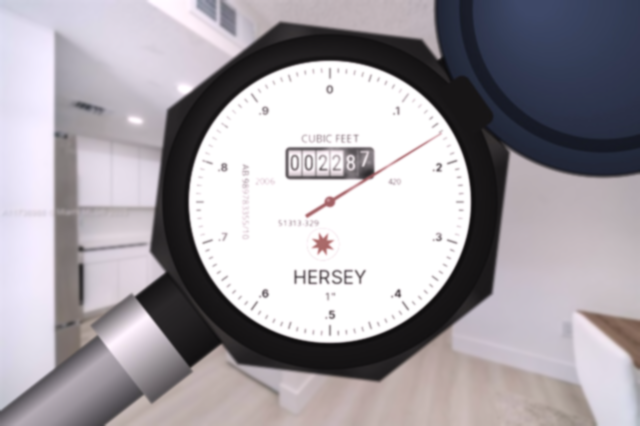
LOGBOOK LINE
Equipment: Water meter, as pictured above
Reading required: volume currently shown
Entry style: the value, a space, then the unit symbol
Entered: 2287.16 ft³
